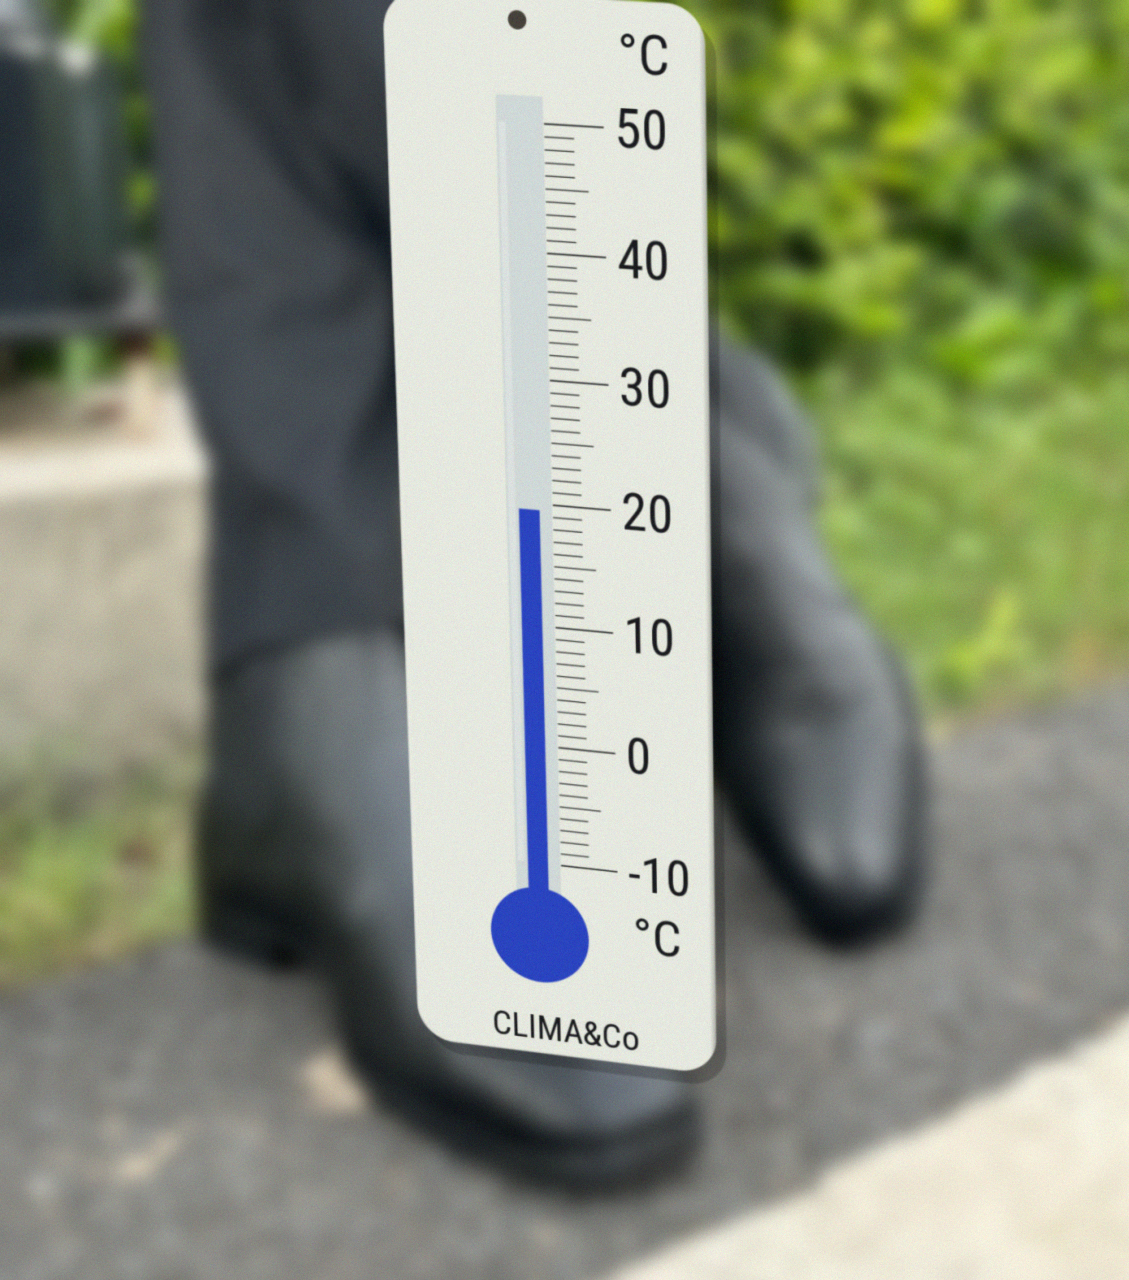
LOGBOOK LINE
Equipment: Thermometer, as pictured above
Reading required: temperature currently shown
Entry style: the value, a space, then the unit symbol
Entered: 19.5 °C
